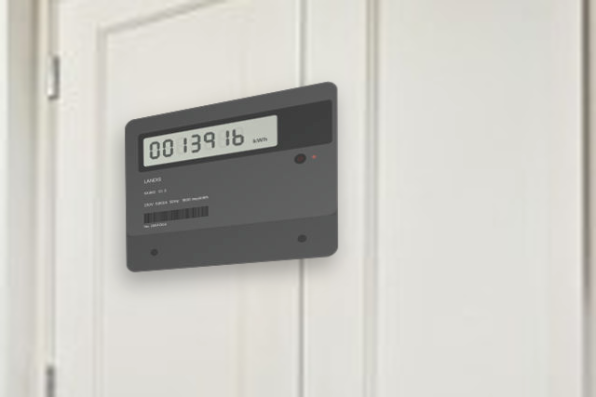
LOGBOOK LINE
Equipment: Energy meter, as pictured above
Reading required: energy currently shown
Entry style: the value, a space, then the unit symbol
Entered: 13916 kWh
